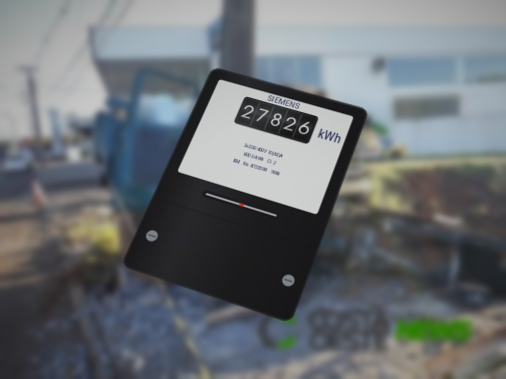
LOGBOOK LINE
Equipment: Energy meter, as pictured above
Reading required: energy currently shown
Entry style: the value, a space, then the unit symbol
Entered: 27826 kWh
